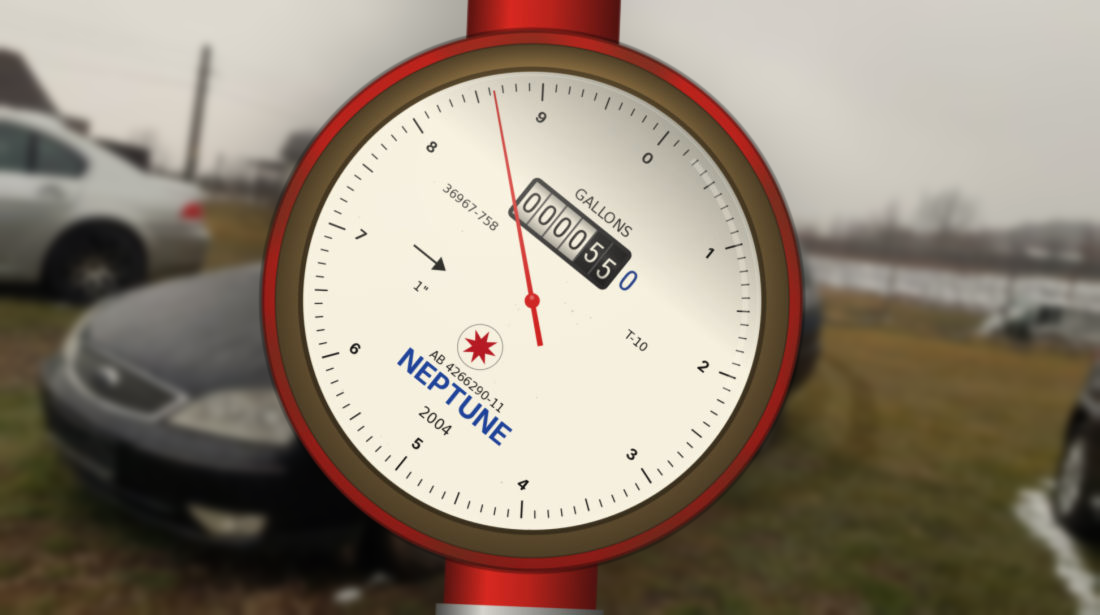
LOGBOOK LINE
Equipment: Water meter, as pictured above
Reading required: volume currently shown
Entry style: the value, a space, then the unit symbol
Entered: 548.6 gal
